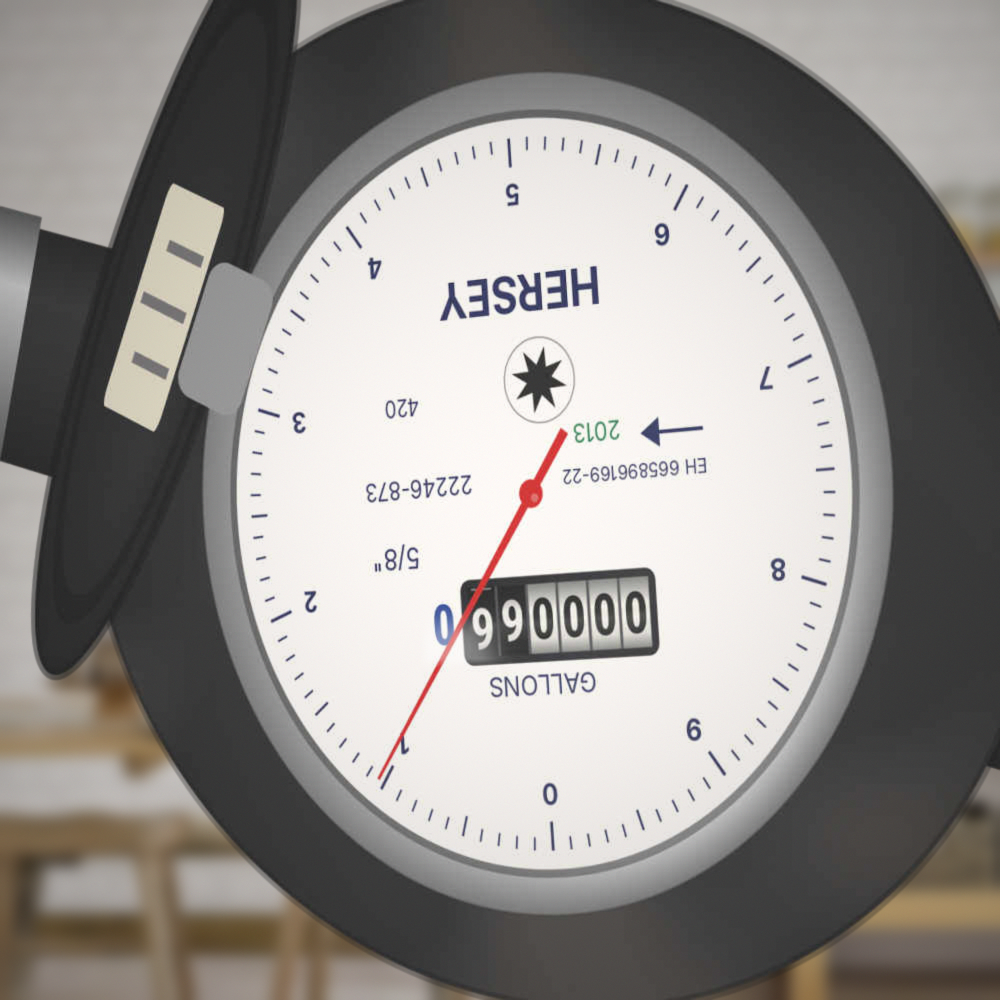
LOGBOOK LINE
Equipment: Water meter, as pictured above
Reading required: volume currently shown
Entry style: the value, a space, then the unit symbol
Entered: 661.0 gal
